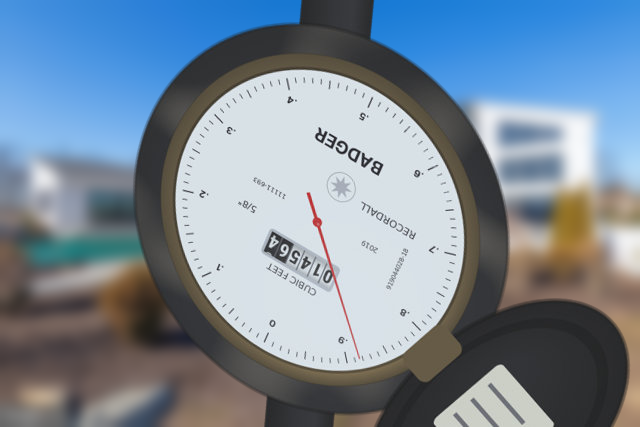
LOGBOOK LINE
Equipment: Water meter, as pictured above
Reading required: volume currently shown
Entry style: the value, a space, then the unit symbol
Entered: 14563.88 ft³
